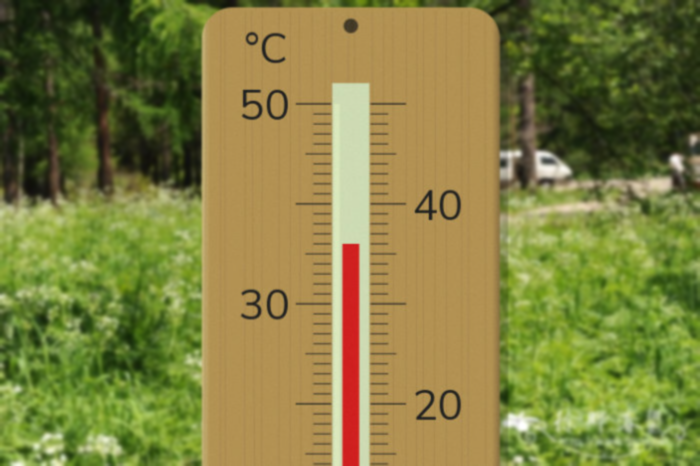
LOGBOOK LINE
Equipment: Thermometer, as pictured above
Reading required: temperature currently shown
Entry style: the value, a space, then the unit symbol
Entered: 36 °C
